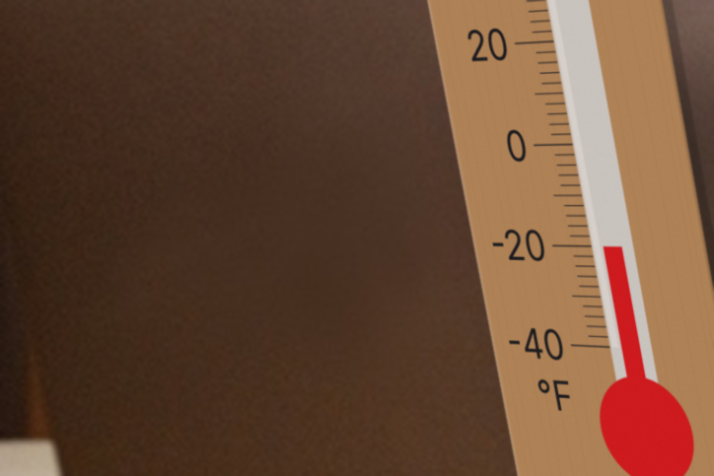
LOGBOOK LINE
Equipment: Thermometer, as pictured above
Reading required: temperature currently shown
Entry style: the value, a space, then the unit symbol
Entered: -20 °F
